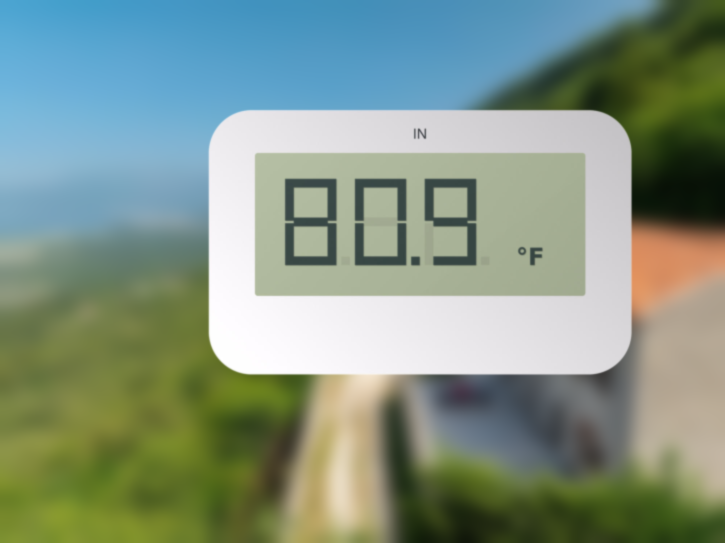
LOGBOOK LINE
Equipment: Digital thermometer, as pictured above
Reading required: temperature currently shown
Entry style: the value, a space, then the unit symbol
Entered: 80.9 °F
